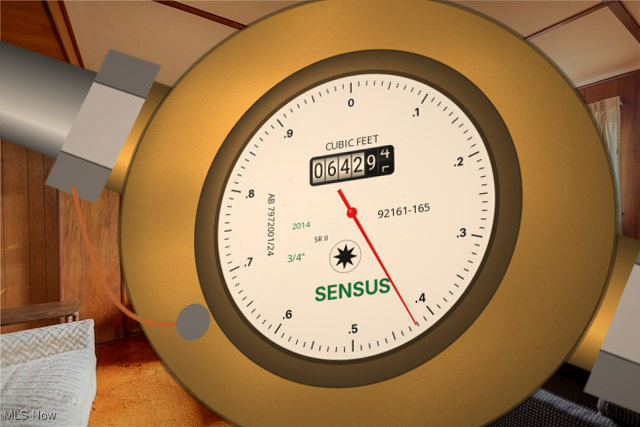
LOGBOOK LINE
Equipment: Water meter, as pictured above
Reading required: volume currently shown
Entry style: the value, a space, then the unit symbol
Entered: 64294.42 ft³
